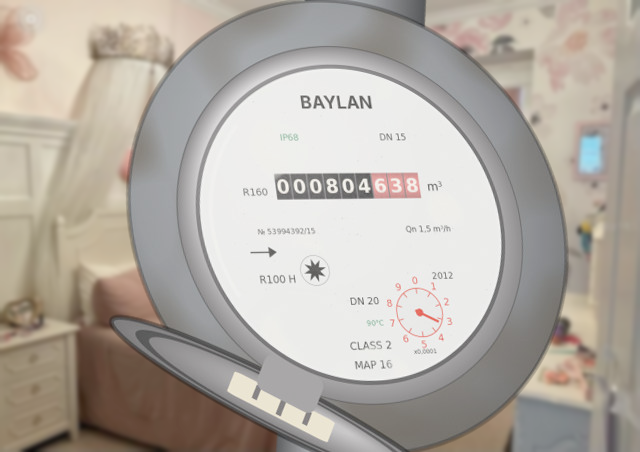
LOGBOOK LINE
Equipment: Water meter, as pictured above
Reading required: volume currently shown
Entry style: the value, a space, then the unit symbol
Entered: 804.6383 m³
